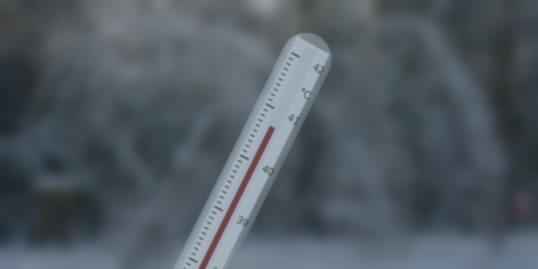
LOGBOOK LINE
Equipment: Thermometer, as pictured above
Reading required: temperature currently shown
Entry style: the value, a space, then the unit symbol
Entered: 40.7 °C
